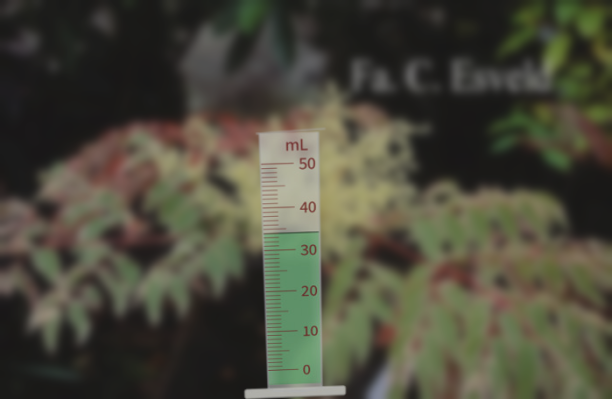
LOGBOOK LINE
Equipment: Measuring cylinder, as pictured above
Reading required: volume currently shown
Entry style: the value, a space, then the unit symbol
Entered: 34 mL
